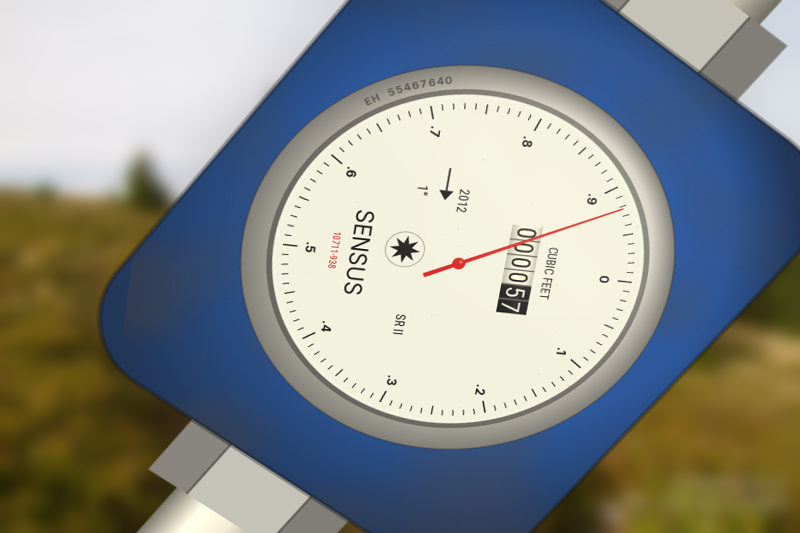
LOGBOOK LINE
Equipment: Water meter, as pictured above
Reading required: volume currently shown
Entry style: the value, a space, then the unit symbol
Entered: 56.92 ft³
